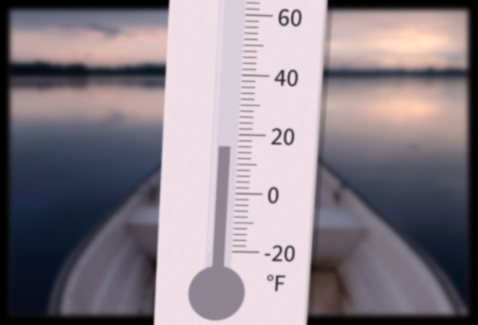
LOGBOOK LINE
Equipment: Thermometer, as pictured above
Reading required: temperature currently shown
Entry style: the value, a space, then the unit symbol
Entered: 16 °F
